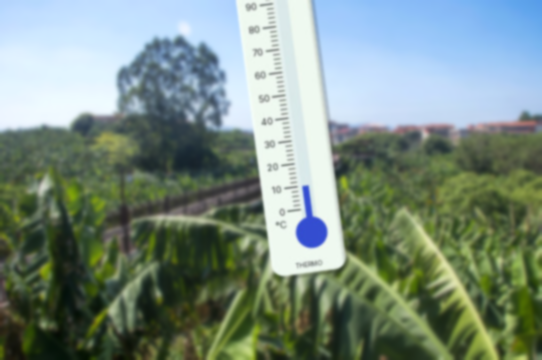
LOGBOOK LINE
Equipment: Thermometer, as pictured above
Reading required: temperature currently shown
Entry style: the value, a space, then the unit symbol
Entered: 10 °C
